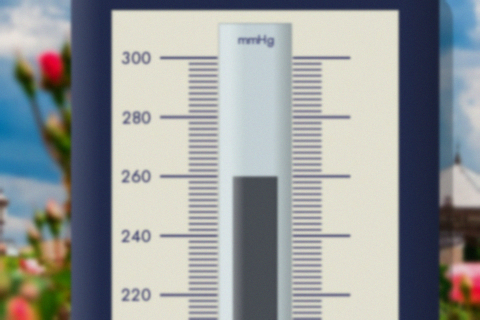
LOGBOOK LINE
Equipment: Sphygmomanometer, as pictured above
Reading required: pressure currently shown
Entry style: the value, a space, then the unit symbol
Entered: 260 mmHg
